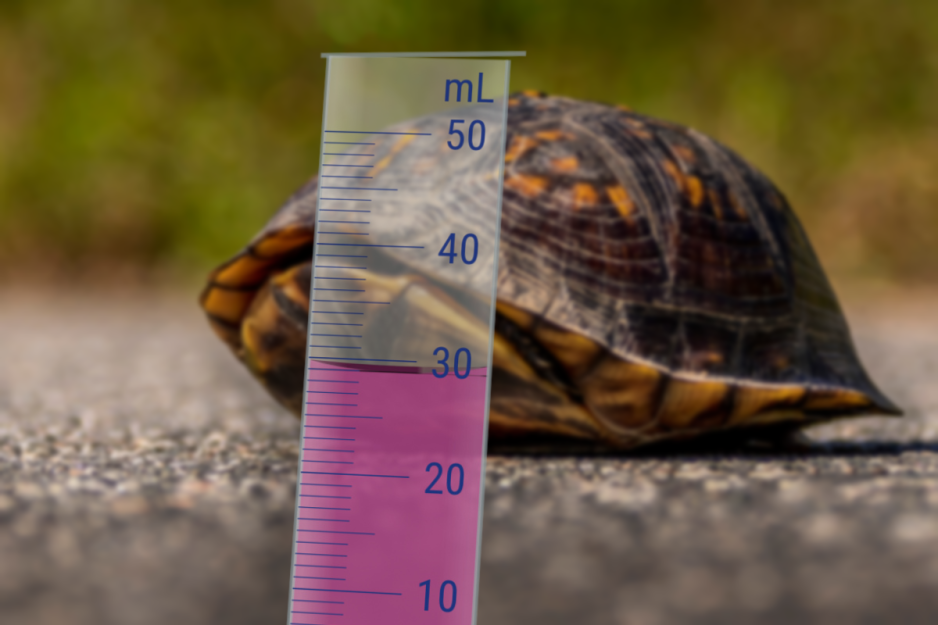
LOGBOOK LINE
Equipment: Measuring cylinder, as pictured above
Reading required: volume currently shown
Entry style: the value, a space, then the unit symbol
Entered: 29 mL
